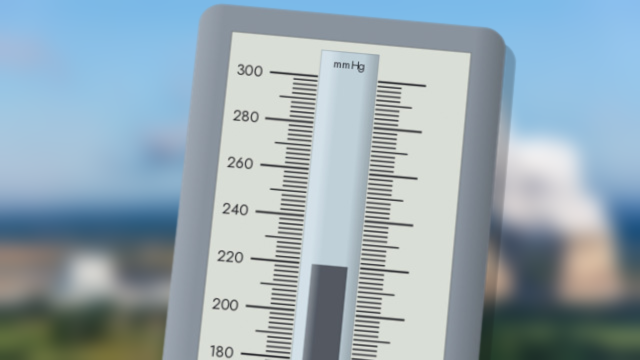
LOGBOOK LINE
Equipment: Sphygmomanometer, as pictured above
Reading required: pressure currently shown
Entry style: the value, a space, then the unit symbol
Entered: 220 mmHg
